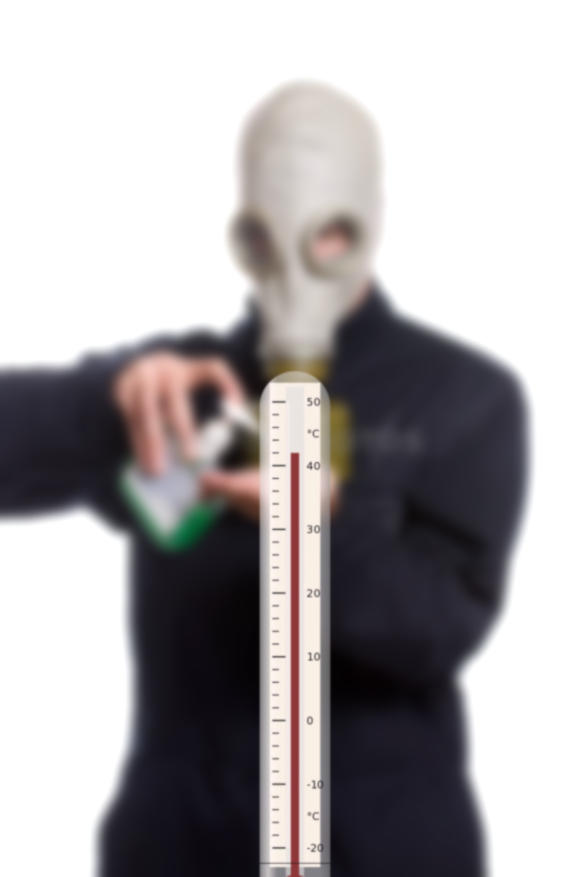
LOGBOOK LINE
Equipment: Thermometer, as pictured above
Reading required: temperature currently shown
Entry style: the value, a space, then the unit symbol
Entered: 42 °C
